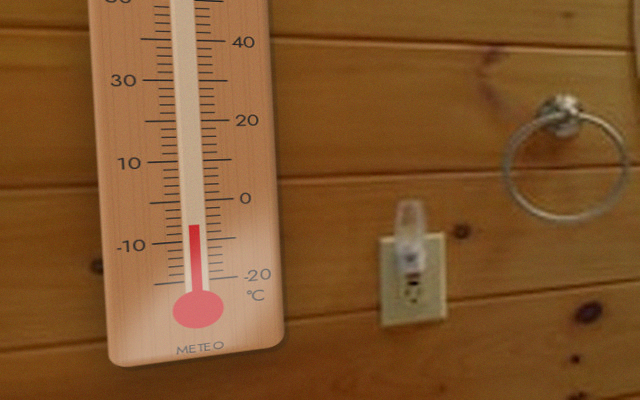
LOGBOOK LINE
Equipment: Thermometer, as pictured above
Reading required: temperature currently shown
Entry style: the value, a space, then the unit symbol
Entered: -6 °C
